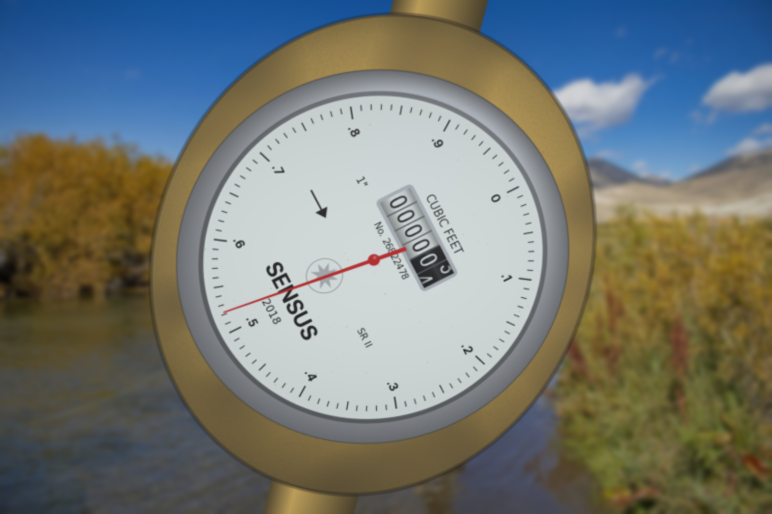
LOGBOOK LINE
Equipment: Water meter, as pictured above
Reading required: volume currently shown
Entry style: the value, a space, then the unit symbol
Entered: 3.52 ft³
